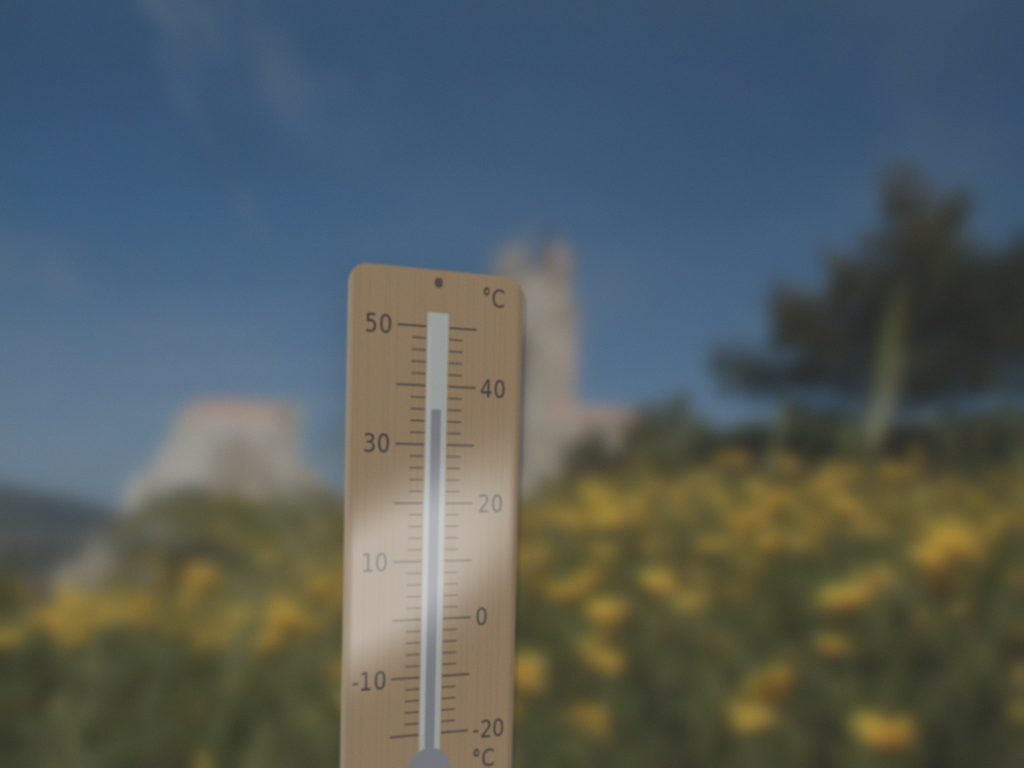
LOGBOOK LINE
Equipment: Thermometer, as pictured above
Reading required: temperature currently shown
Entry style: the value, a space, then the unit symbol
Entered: 36 °C
